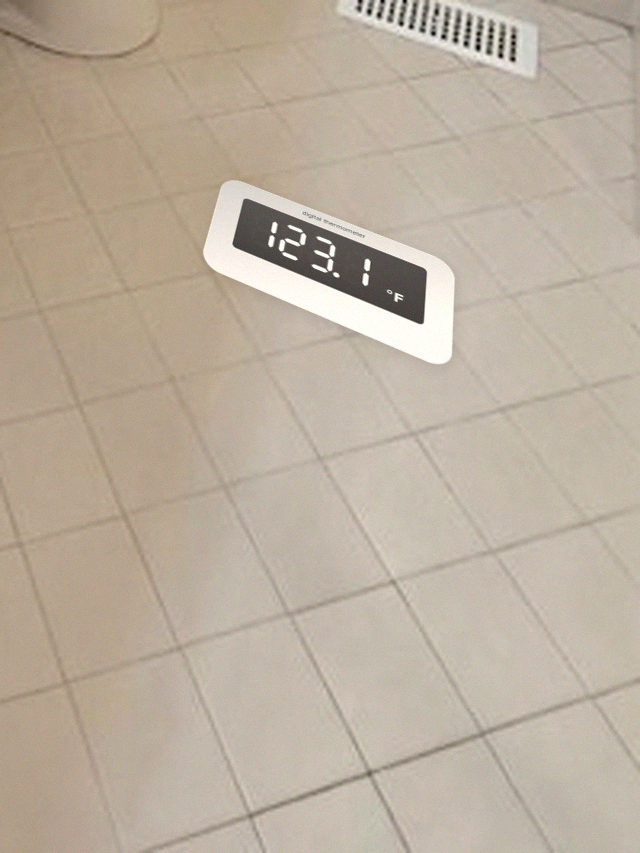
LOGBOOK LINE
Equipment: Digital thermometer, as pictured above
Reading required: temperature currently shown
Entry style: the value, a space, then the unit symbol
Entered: 123.1 °F
